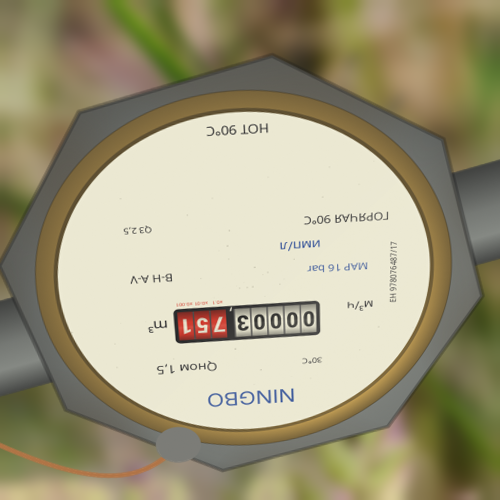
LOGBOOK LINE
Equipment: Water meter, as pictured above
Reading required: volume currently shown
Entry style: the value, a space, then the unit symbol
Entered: 3.751 m³
